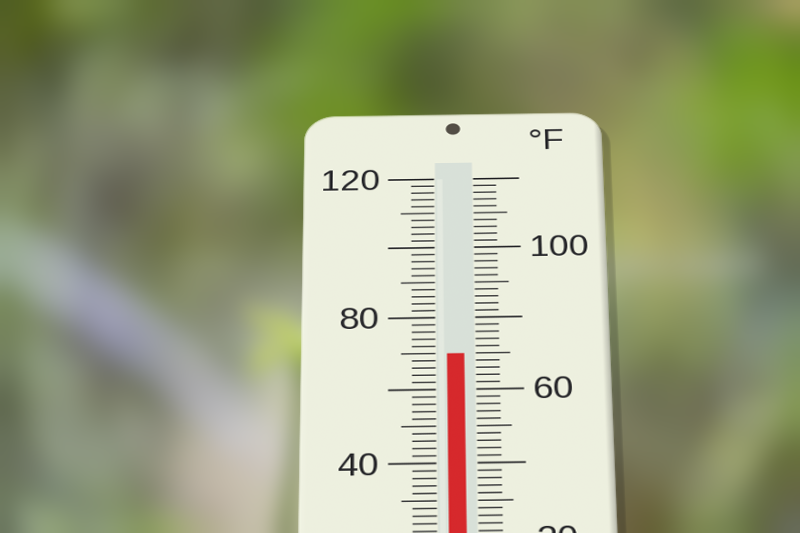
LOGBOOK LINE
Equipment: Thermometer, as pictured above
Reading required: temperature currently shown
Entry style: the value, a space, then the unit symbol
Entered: 70 °F
